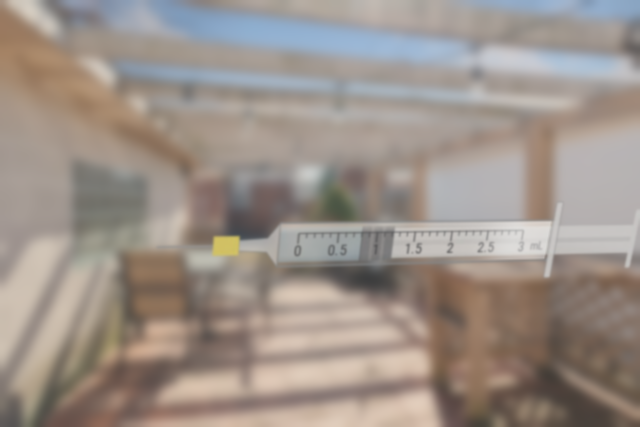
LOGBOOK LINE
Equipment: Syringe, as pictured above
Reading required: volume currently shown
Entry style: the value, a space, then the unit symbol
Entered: 0.8 mL
